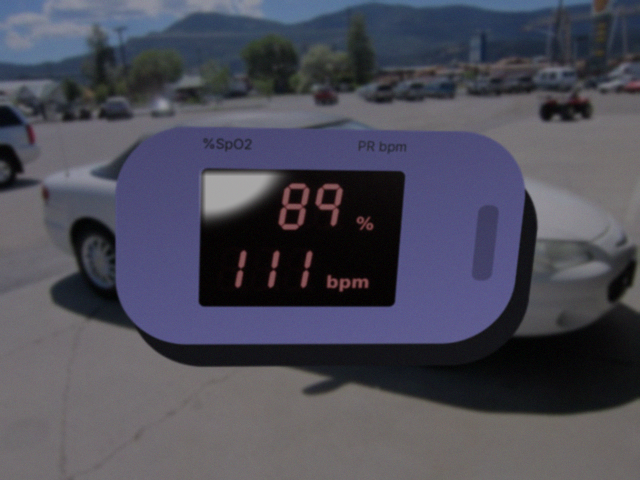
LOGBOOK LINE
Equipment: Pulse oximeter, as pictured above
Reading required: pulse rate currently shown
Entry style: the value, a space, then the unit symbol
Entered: 111 bpm
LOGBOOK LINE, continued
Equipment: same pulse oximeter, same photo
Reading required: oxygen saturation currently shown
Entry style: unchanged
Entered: 89 %
